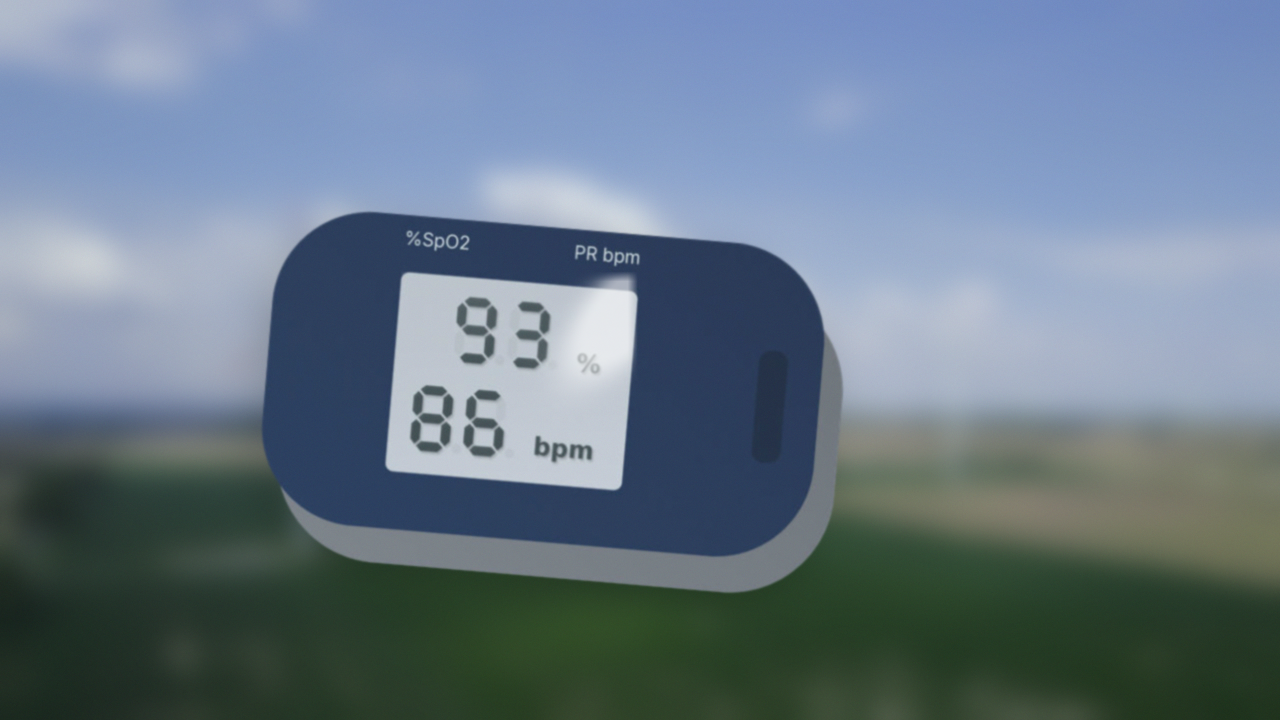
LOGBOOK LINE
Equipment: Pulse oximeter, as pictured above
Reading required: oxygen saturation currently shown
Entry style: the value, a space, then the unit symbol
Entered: 93 %
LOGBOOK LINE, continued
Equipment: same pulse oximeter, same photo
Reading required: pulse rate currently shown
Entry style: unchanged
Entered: 86 bpm
